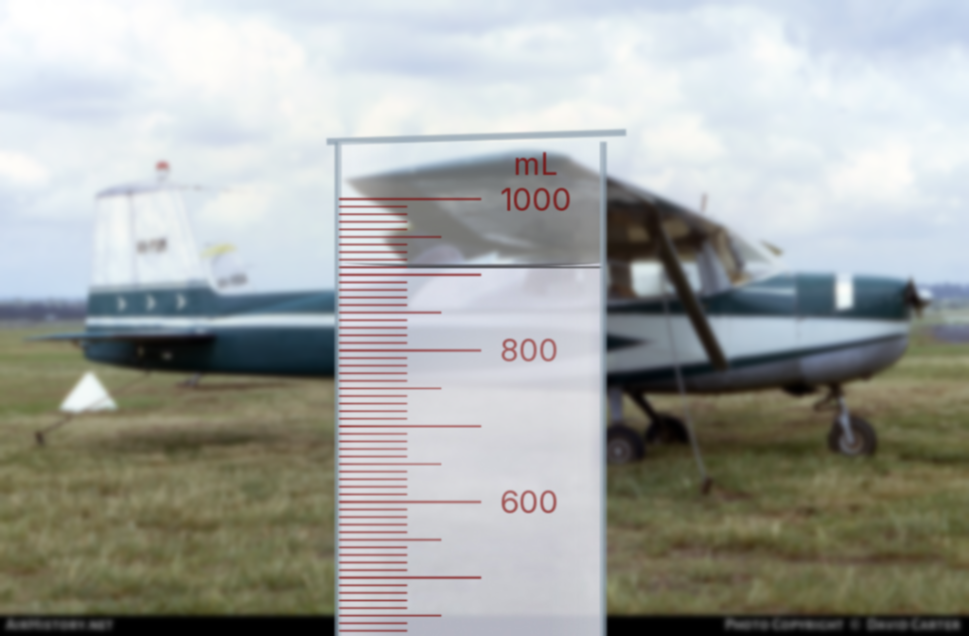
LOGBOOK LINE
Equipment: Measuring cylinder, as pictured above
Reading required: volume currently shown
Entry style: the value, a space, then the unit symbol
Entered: 910 mL
